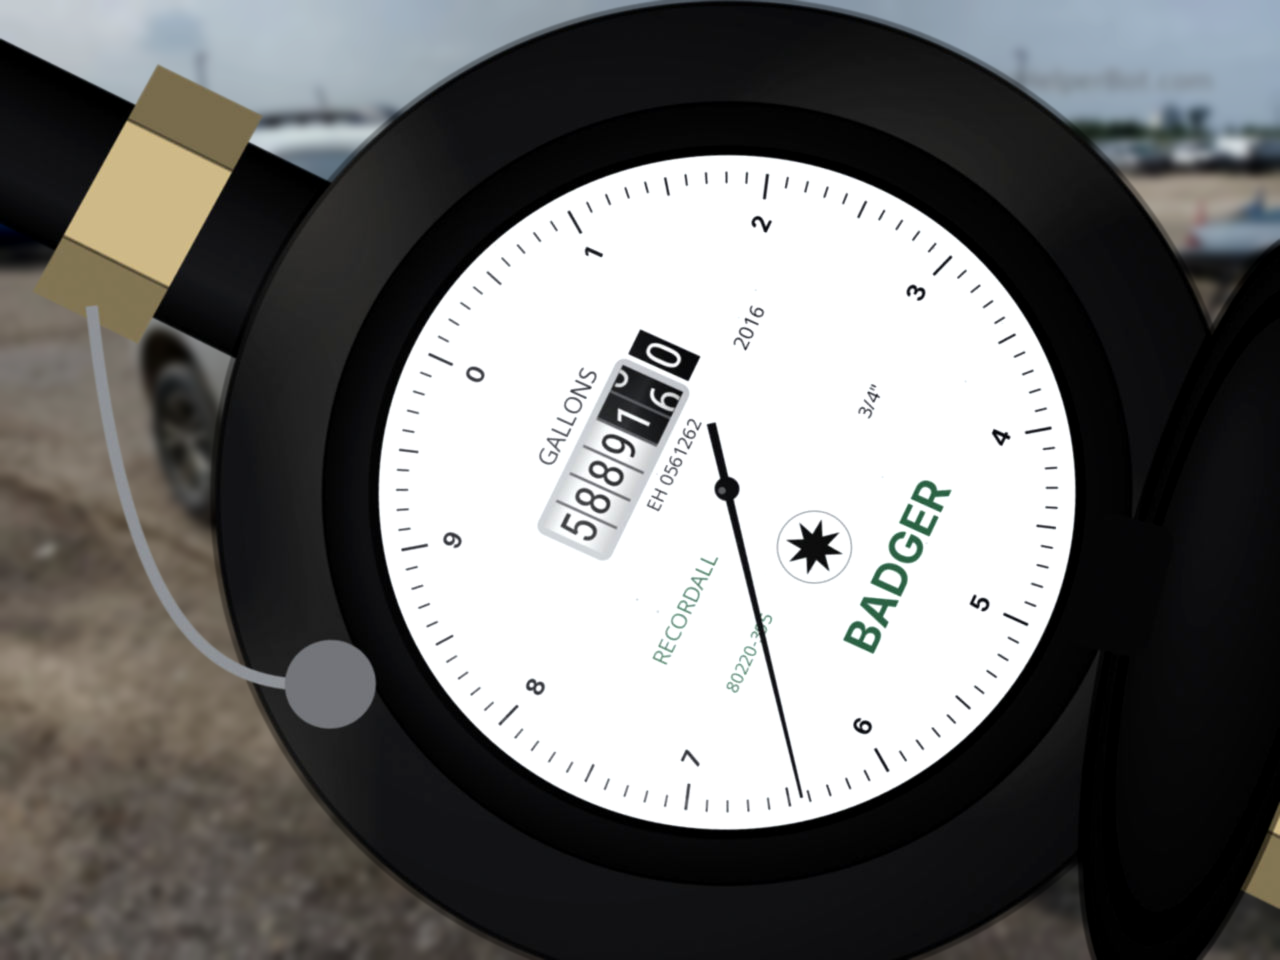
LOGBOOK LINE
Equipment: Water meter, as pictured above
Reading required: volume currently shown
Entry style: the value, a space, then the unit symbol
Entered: 5889156.4 gal
